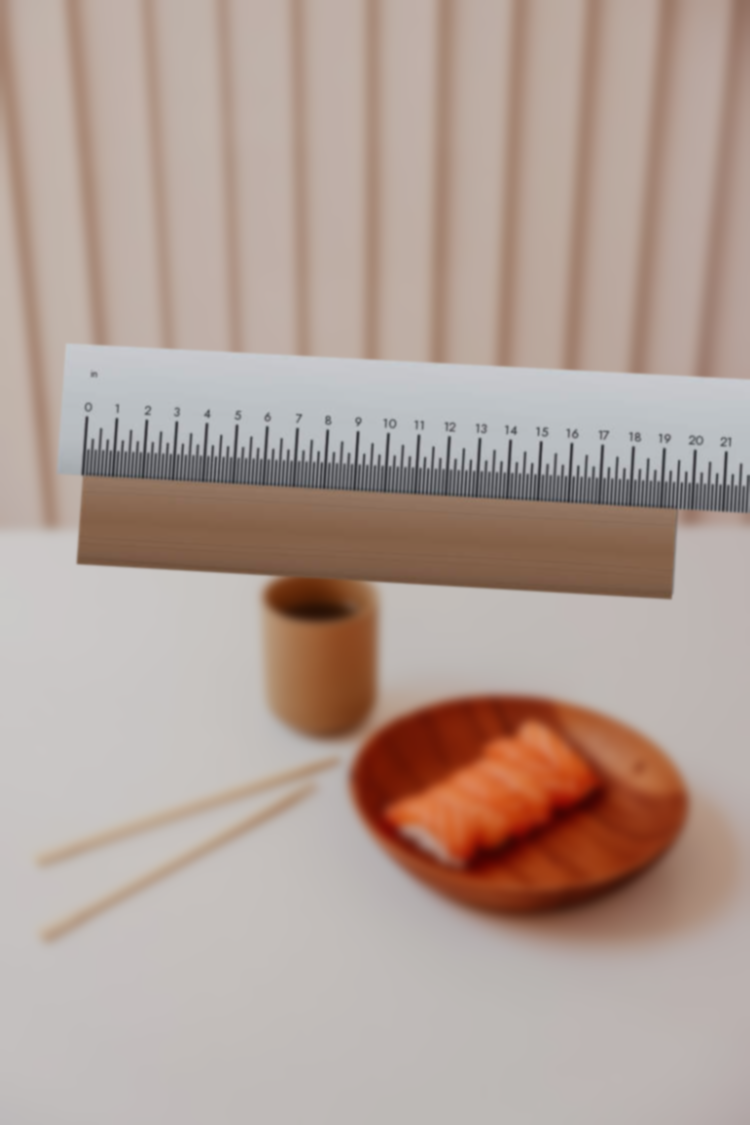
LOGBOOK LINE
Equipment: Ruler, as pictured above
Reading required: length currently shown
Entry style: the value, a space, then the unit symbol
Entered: 19.5 in
